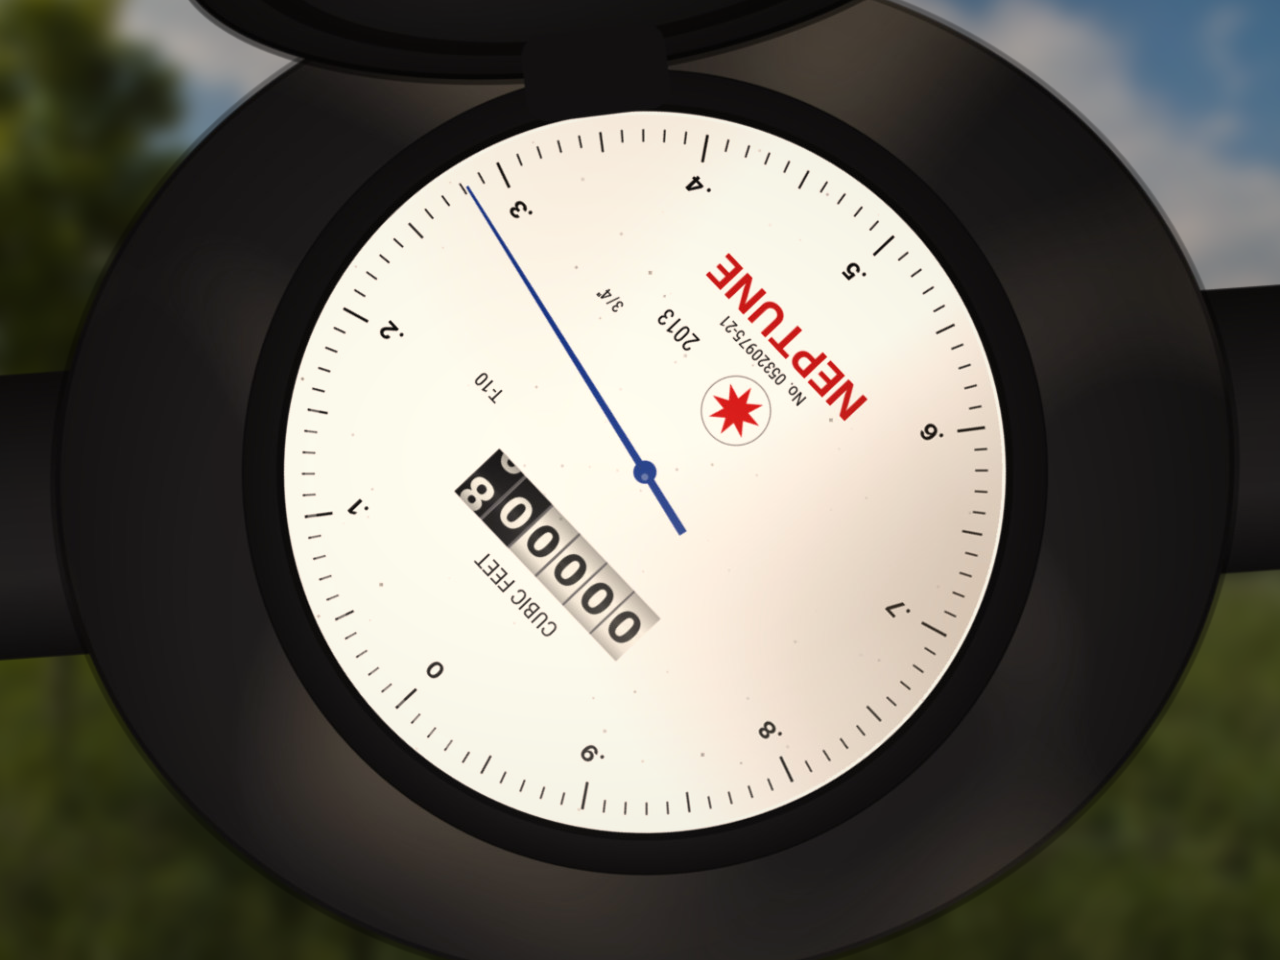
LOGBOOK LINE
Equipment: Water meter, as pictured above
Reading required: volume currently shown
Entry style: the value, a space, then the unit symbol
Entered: 8.28 ft³
